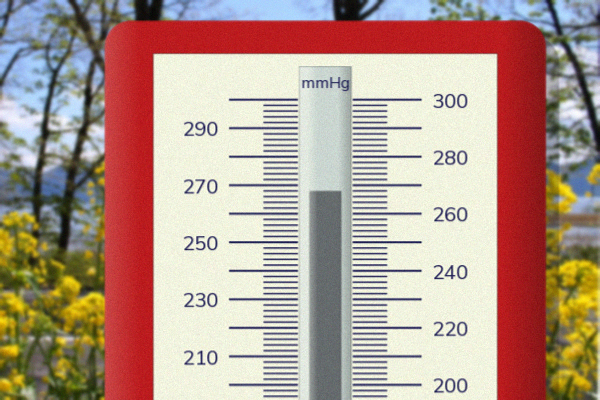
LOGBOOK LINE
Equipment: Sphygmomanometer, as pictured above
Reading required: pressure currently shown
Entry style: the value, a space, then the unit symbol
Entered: 268 mmHg
